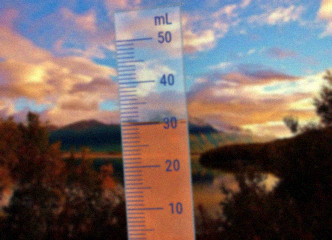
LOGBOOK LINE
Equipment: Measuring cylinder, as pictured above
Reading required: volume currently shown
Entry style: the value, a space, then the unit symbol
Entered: 30 mL
